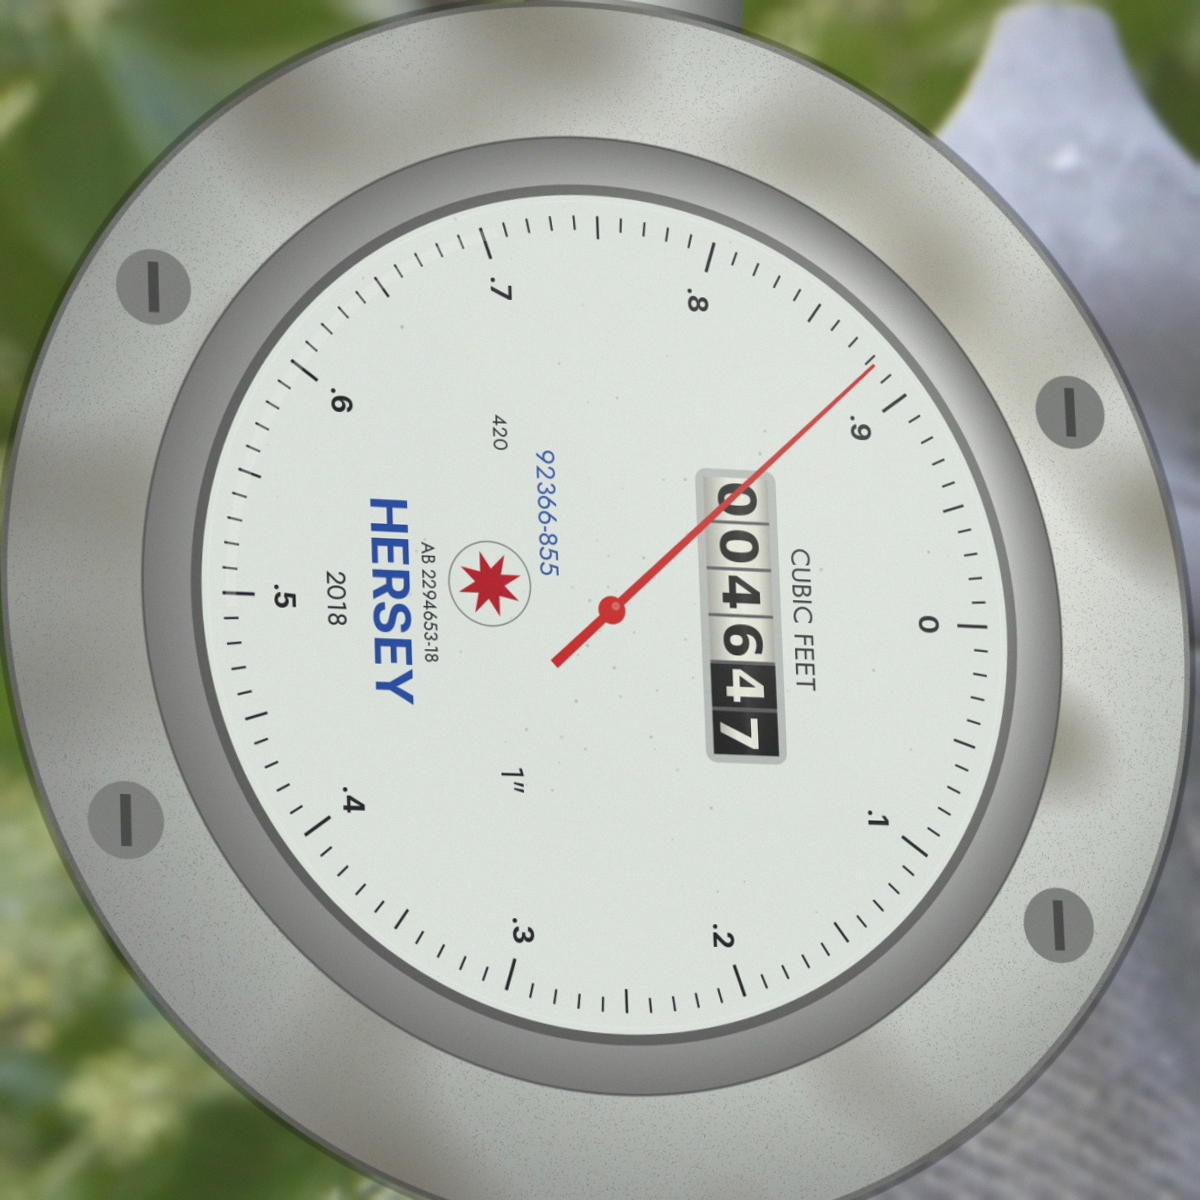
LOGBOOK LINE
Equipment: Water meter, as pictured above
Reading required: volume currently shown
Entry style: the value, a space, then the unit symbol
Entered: 4646.88 ft³
